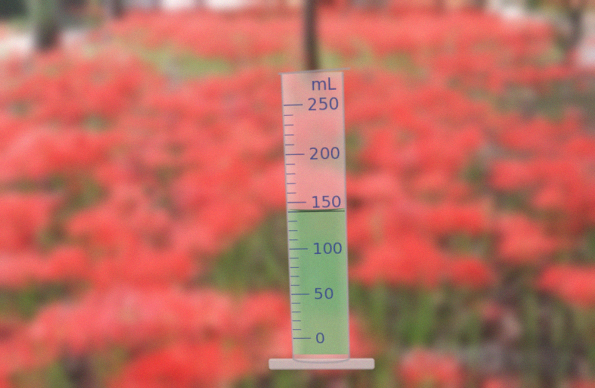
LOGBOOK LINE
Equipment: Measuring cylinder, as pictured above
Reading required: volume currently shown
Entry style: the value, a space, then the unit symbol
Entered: 140 mL
